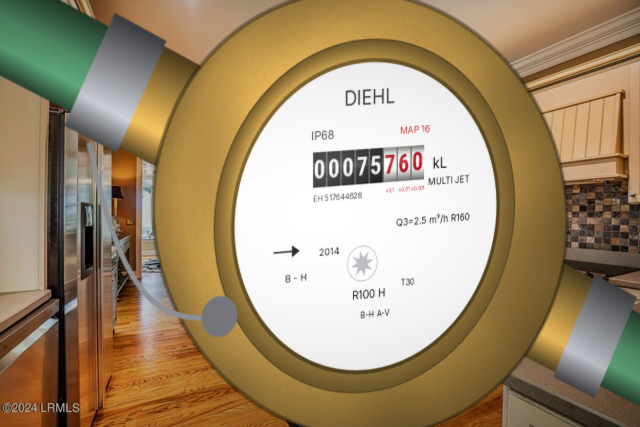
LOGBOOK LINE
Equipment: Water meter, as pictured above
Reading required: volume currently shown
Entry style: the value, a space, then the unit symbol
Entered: 75.760 kL
